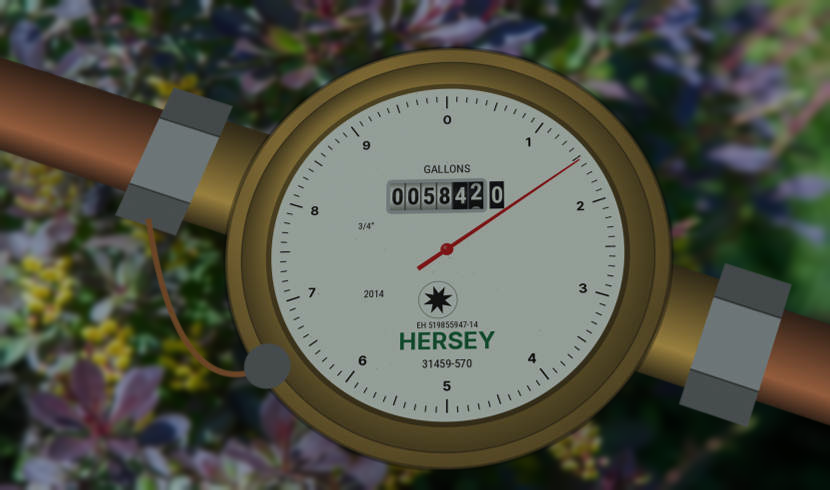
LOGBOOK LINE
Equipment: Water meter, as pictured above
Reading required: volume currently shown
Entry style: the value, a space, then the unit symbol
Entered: 58421.5 gal
